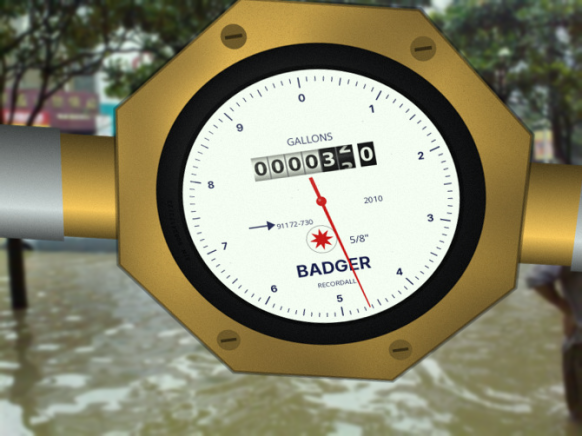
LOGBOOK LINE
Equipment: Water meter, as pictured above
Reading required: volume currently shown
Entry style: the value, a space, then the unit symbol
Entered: 324.6 gal
